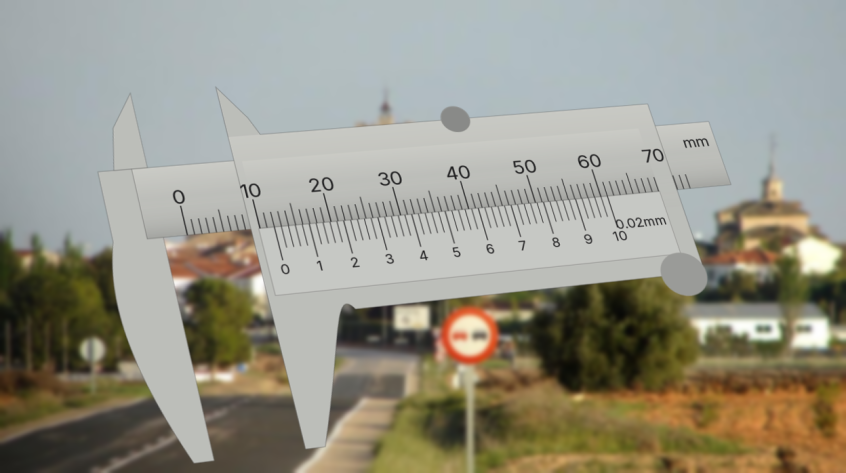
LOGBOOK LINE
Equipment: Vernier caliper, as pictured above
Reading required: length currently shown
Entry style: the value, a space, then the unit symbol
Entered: 12.0 mm
